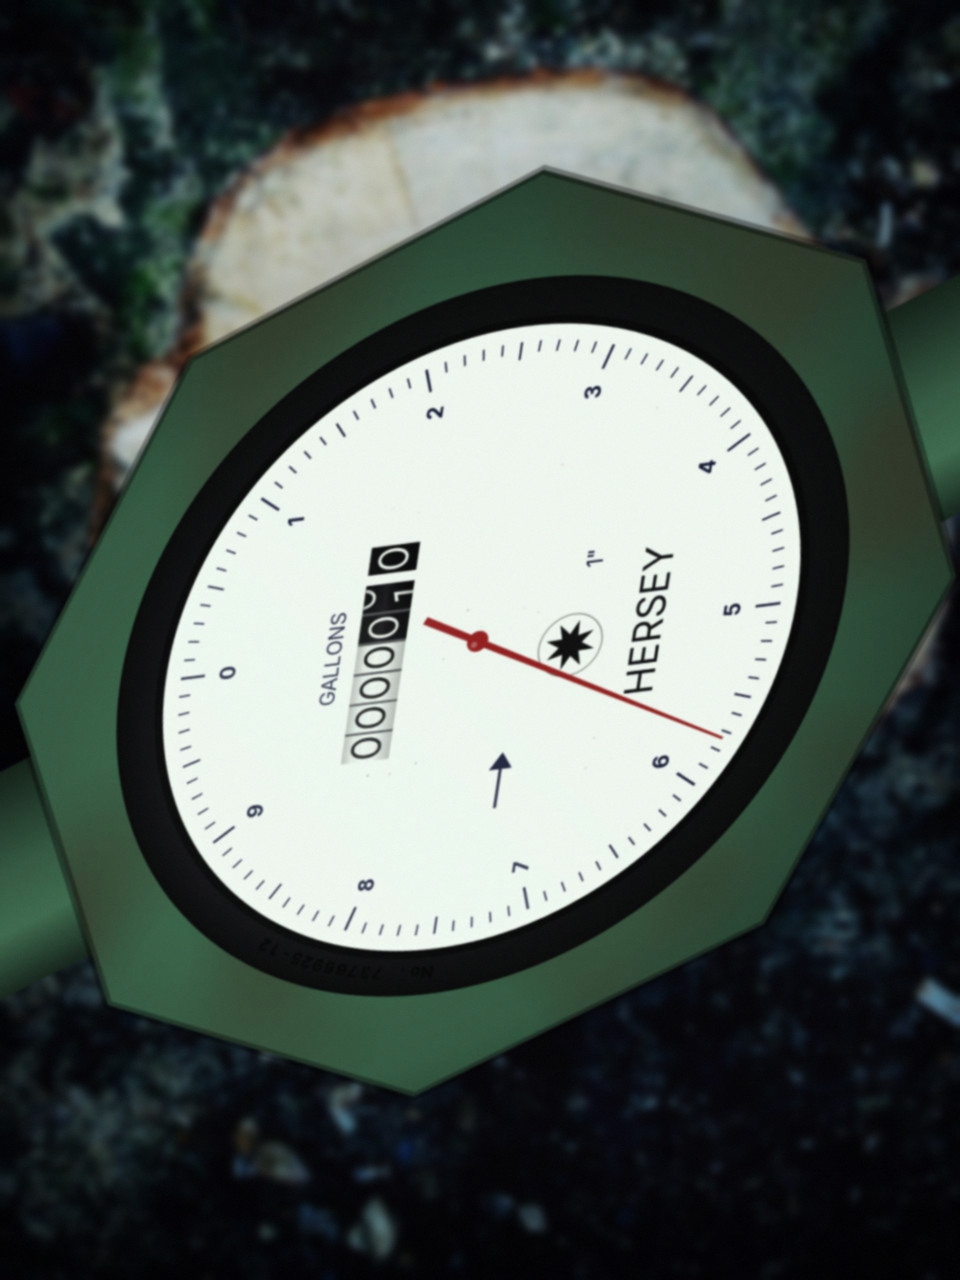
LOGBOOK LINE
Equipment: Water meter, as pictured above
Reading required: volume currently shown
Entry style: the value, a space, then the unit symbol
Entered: 5.7 gal
